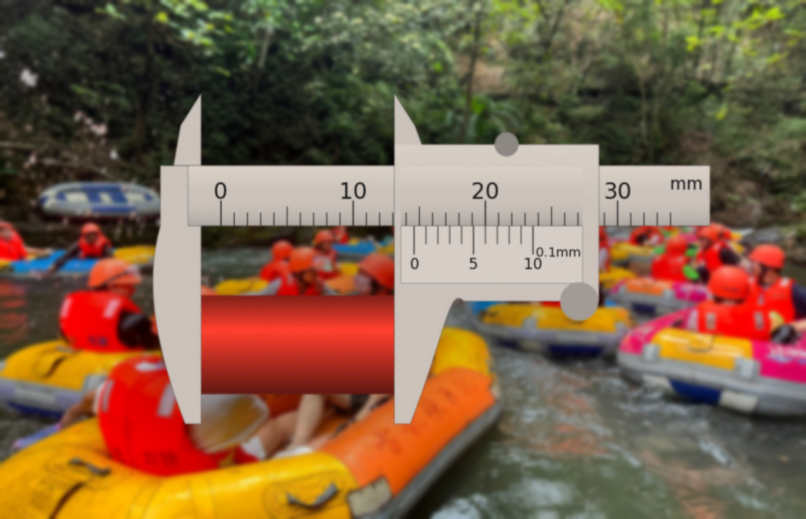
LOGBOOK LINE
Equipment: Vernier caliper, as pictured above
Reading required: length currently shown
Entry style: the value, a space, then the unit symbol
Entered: 14.6 mm
